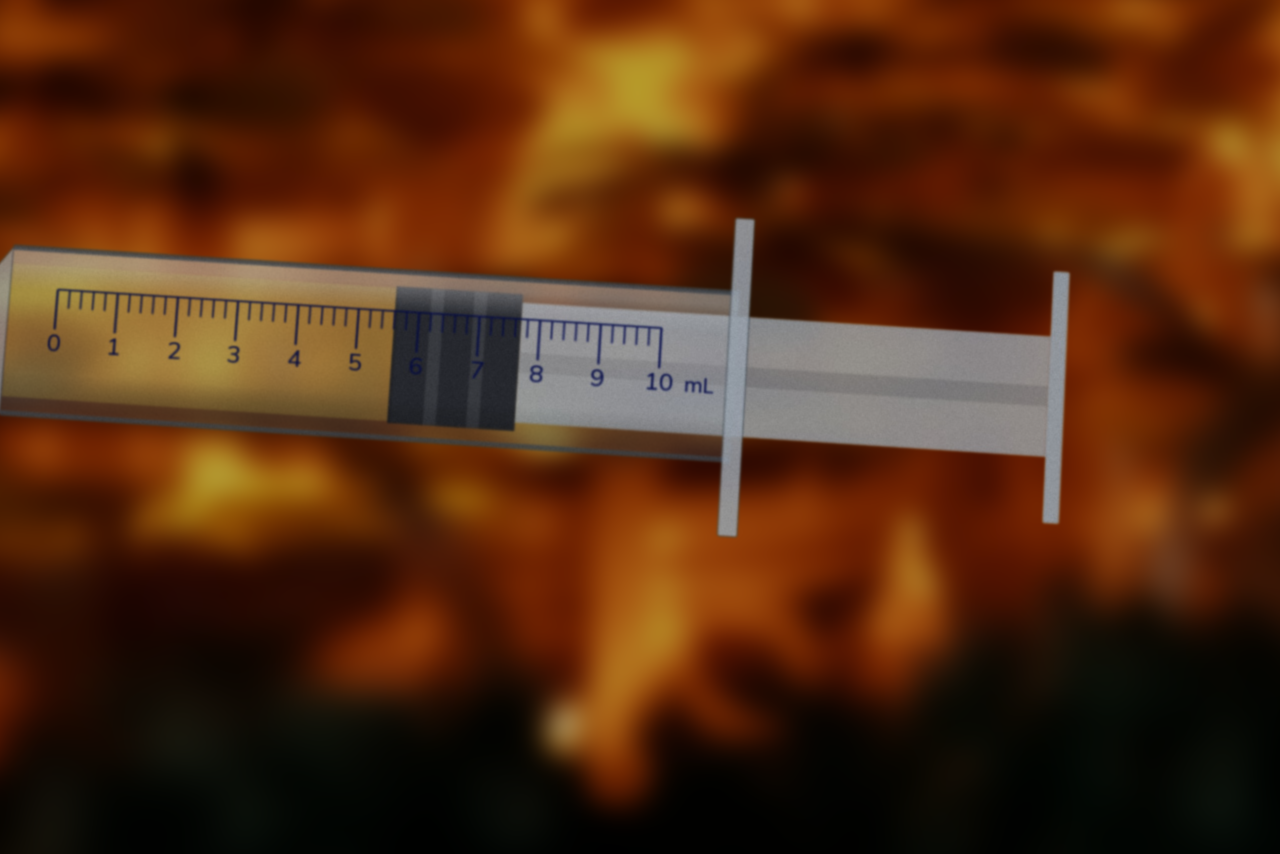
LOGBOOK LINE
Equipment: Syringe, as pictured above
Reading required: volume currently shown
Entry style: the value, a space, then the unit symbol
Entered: 5.6 mL
